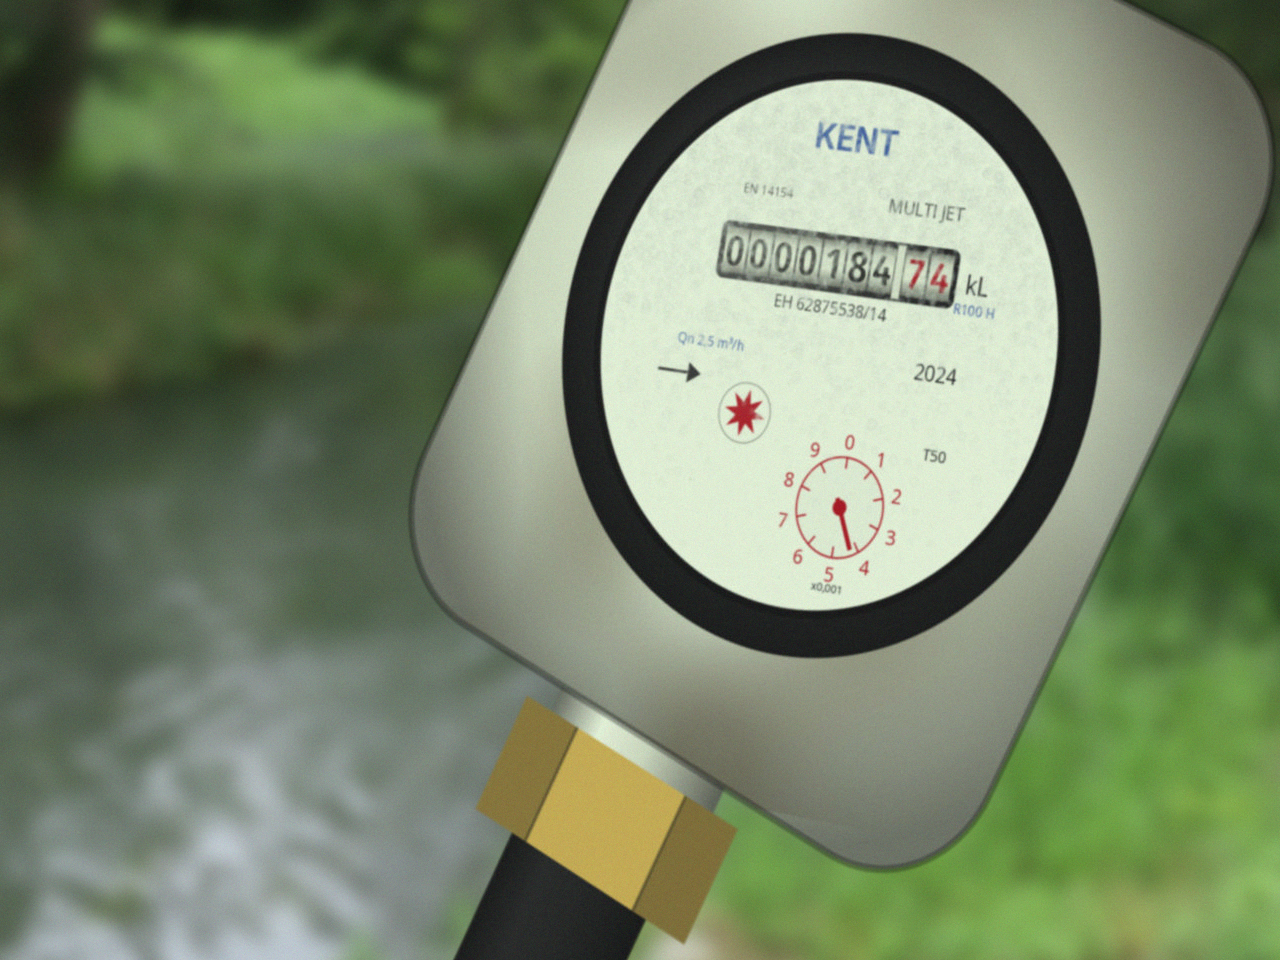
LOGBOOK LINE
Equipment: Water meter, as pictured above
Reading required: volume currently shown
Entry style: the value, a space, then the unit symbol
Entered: 184.744 kL
